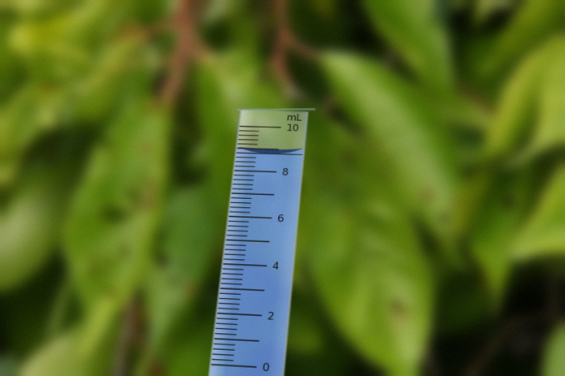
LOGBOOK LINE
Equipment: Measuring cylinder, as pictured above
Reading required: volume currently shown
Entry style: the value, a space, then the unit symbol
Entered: 8.8 mL
